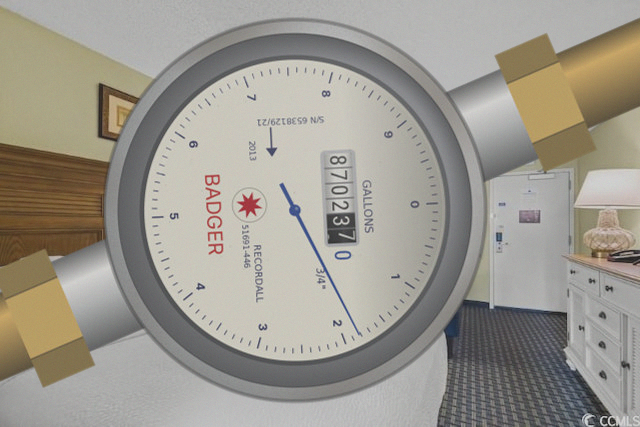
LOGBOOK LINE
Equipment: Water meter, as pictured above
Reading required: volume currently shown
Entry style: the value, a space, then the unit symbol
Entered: 8702371.8 gal
